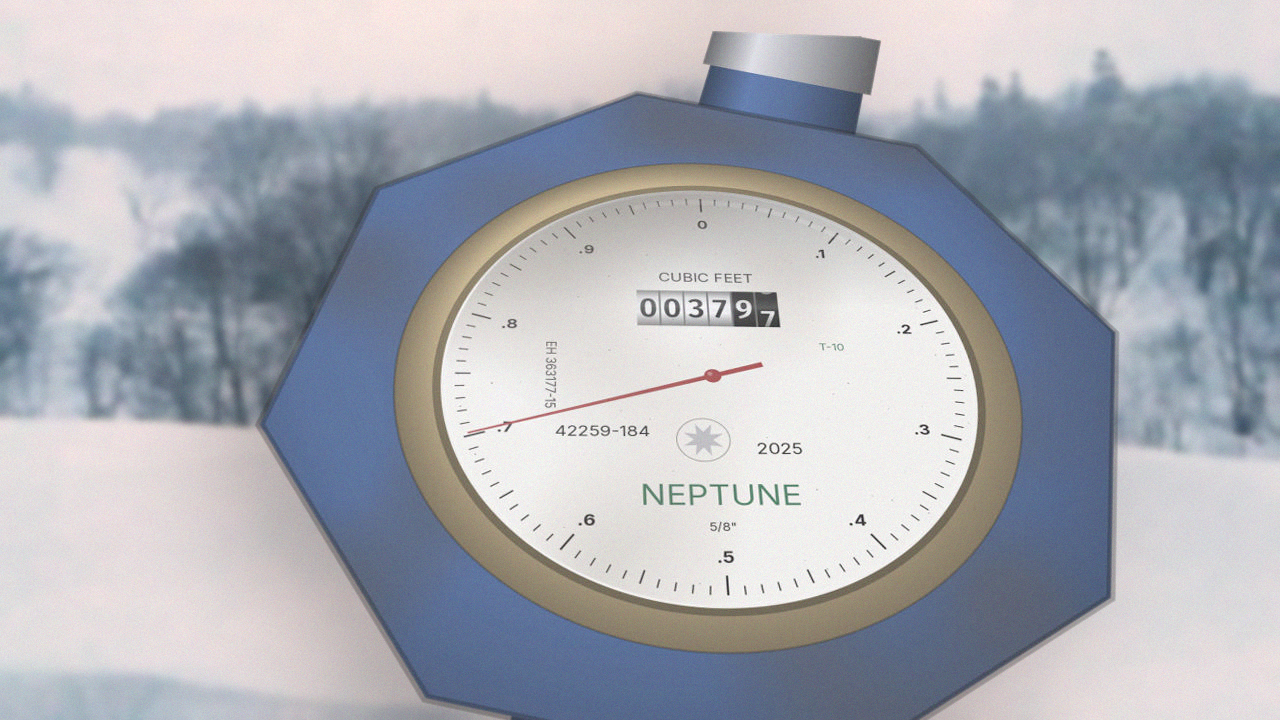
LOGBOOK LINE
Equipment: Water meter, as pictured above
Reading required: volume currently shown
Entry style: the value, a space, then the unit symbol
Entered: 3796.70 ft³
